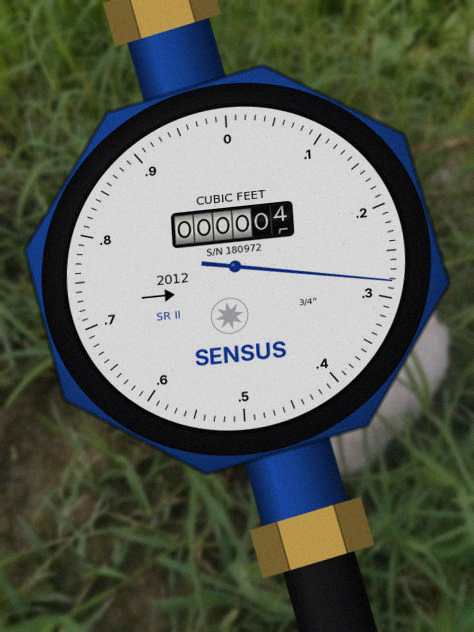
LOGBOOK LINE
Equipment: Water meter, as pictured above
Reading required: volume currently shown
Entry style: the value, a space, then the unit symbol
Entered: 4.28 ft³
